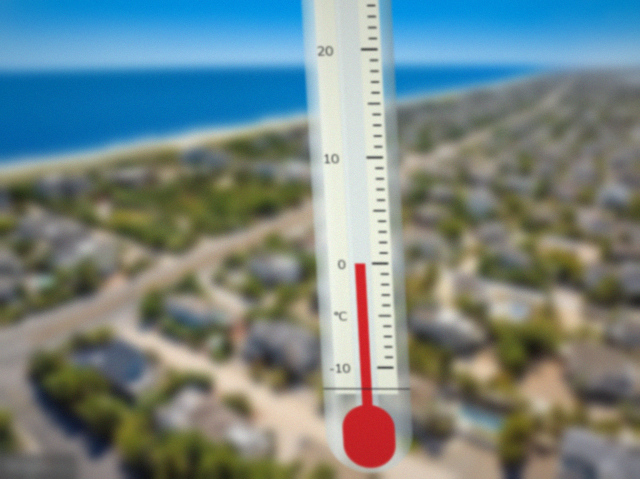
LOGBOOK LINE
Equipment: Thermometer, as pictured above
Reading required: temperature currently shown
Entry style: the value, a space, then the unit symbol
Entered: 0 °C
